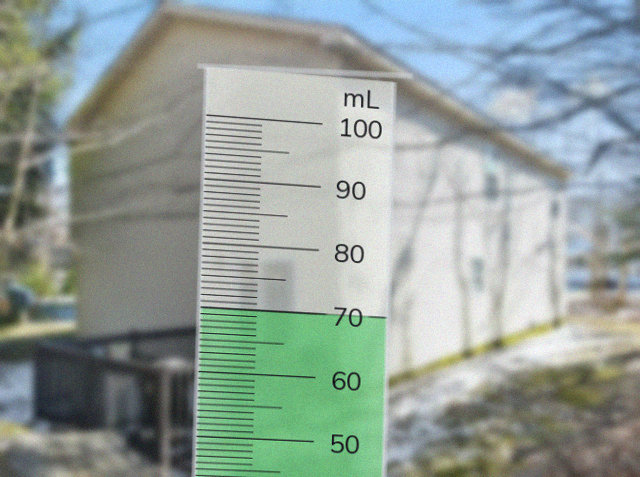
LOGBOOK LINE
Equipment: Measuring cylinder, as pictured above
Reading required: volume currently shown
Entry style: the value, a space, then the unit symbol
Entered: 70 mL
